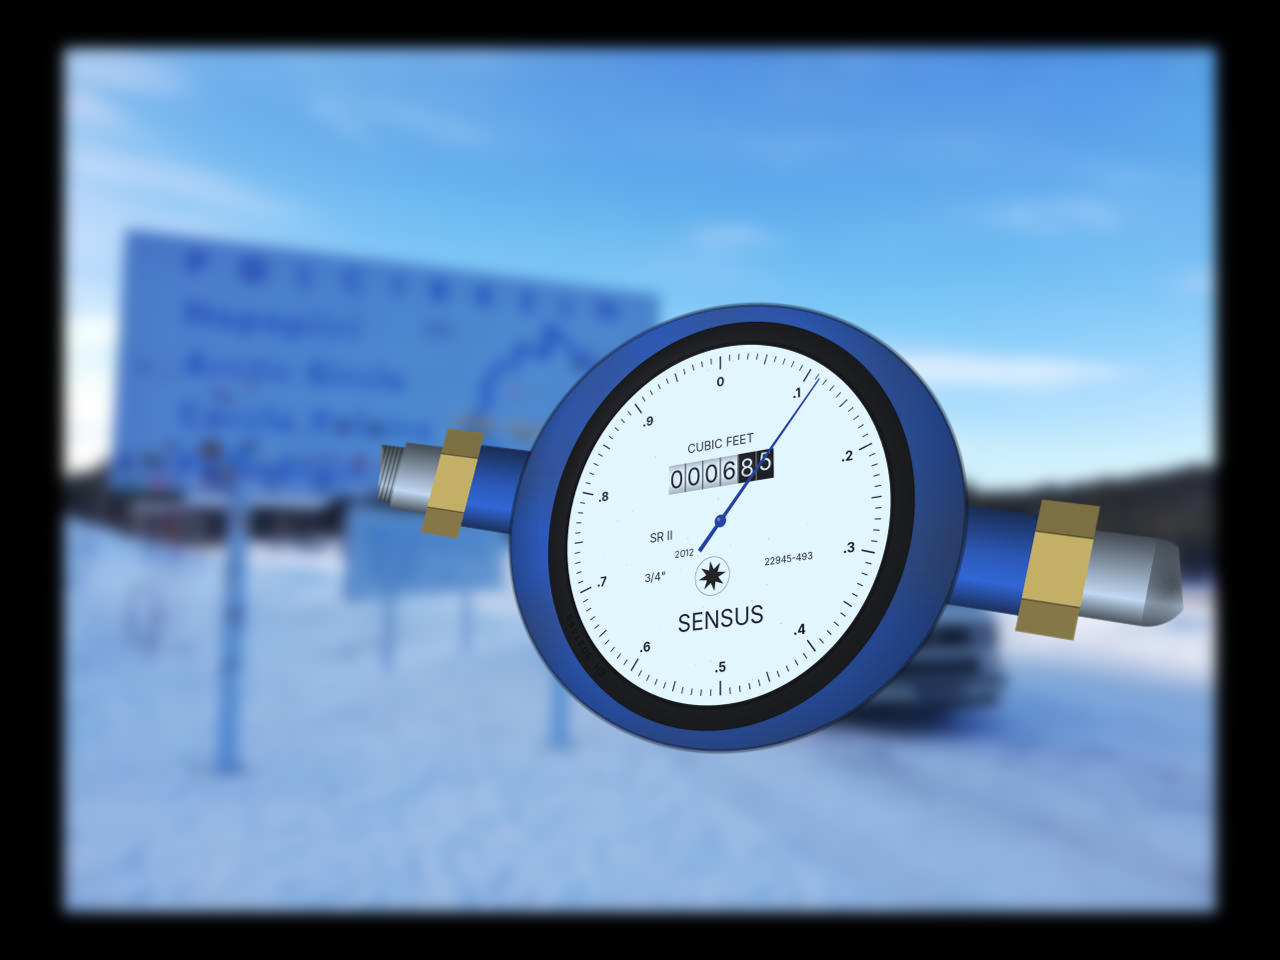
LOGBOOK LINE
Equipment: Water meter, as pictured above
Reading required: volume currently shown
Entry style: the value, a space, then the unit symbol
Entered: 685.11 ft³
